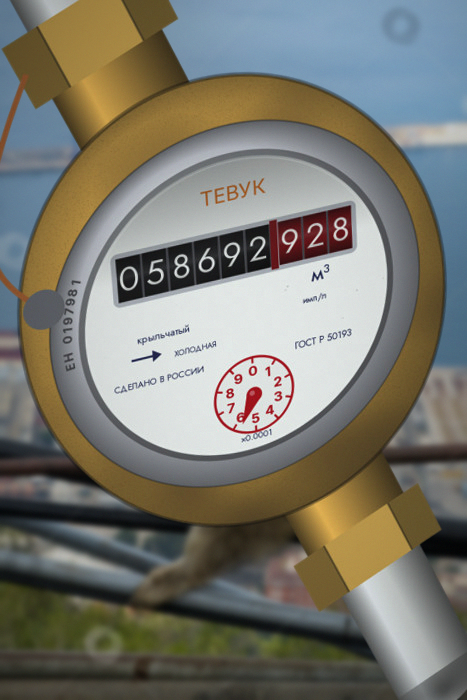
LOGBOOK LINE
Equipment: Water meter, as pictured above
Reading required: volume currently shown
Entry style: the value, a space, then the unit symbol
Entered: 58692.9285 m³
